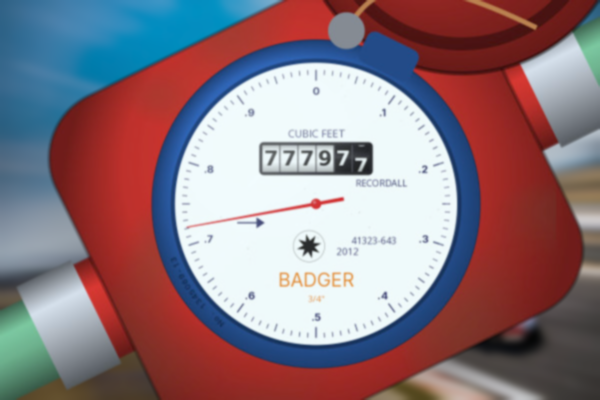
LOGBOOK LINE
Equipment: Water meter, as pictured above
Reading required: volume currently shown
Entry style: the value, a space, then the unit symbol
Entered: 777976.72 ft³
